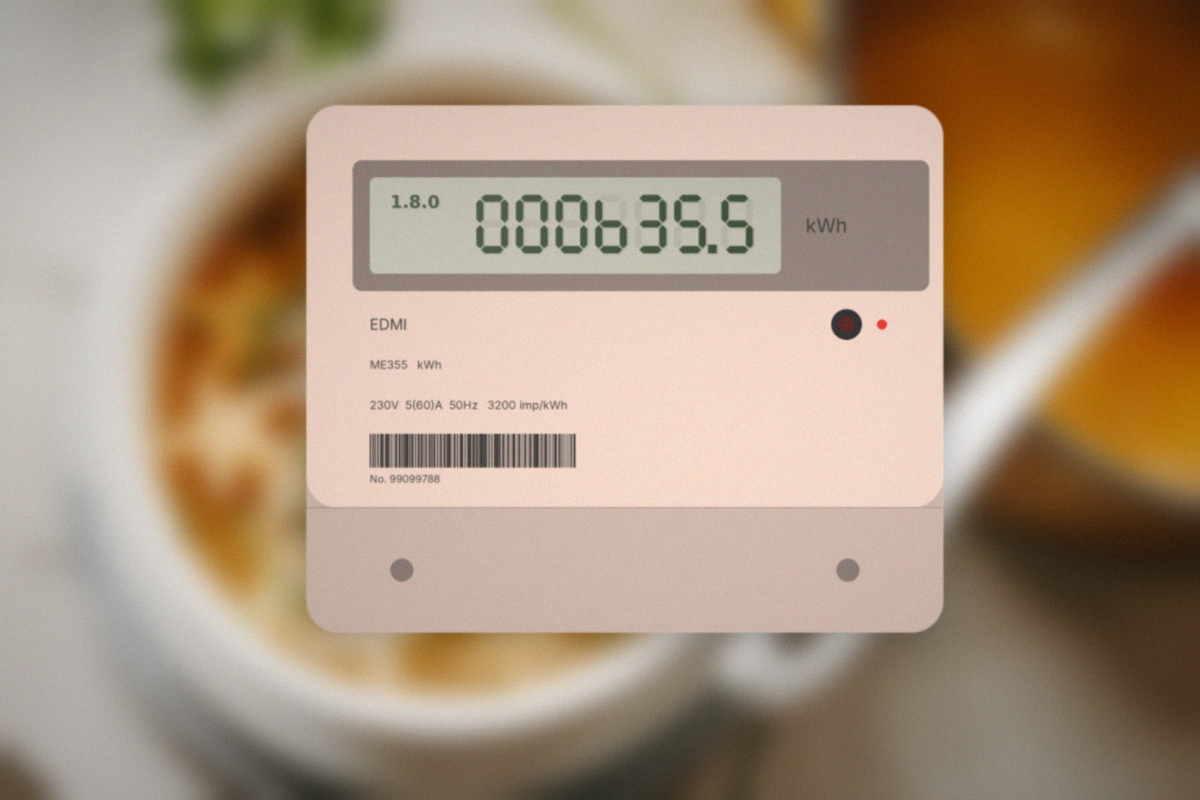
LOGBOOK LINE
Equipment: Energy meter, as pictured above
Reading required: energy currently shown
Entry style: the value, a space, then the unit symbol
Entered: 635.5 kWh
